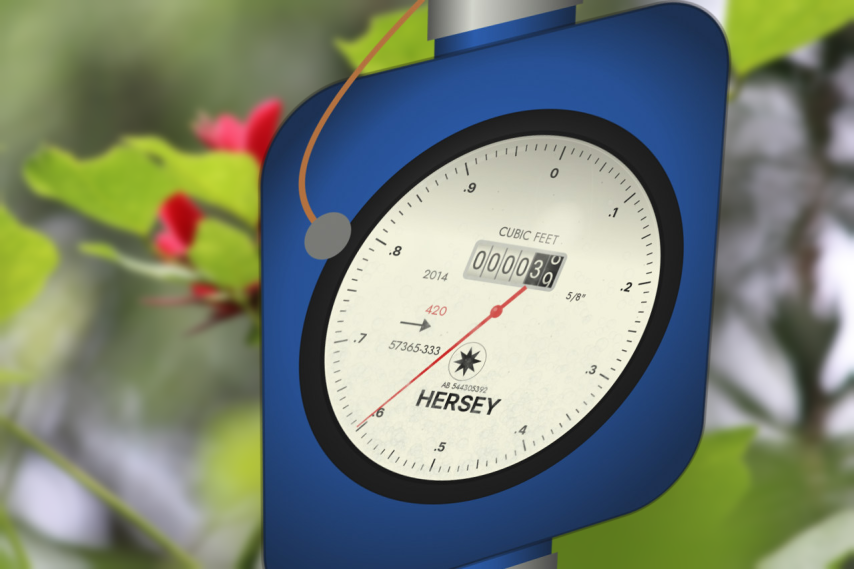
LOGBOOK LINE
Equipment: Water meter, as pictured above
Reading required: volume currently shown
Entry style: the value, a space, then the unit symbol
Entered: 38.60 ft³
